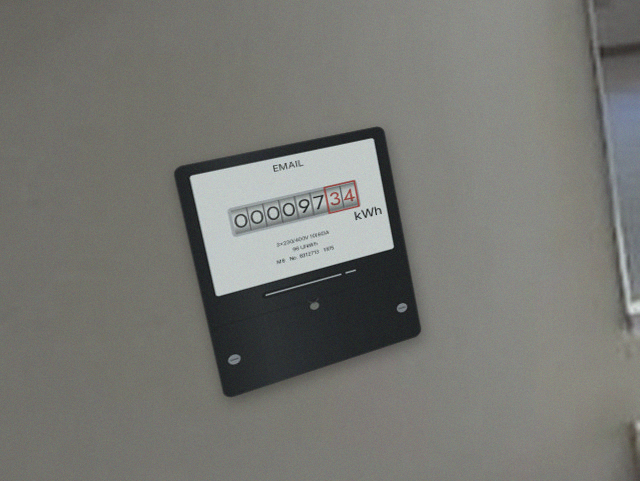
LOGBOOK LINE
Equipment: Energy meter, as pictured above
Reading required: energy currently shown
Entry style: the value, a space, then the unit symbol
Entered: 97.34 kWh
